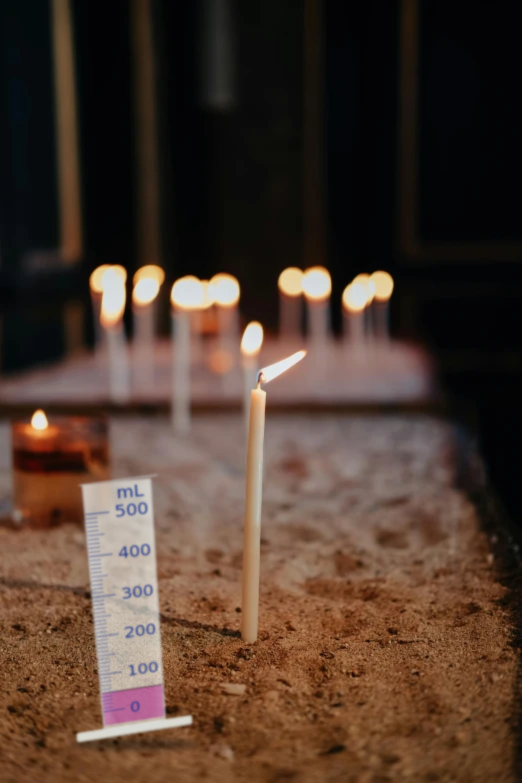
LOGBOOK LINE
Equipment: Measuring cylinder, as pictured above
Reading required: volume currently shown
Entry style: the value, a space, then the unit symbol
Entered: 50 mL
